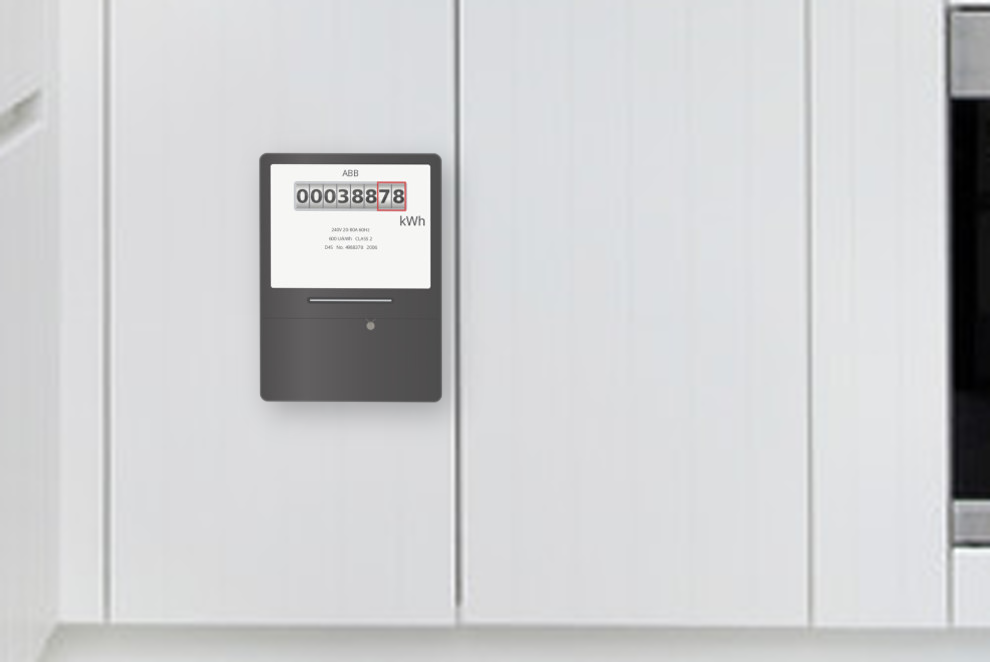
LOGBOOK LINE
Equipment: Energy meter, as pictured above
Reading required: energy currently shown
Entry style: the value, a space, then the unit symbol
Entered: 388.78 kWh
